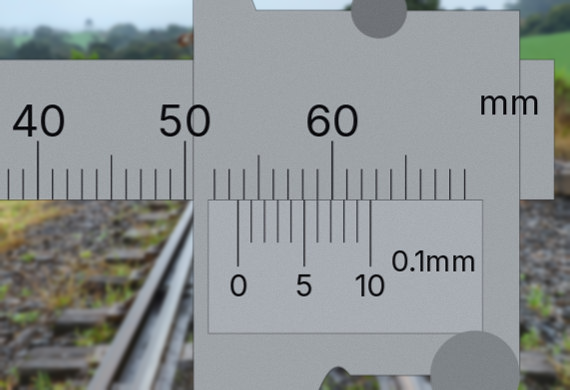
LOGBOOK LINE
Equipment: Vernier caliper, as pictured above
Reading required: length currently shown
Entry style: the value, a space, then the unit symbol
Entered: 53.6 mm
